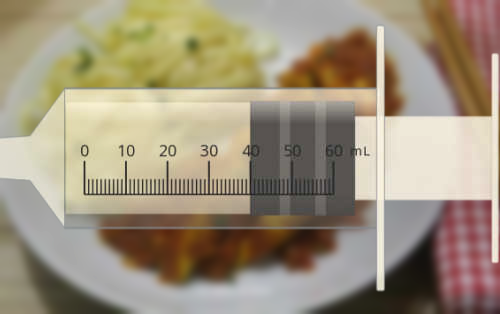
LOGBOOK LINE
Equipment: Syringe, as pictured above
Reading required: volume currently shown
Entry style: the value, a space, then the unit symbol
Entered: 40 mL
